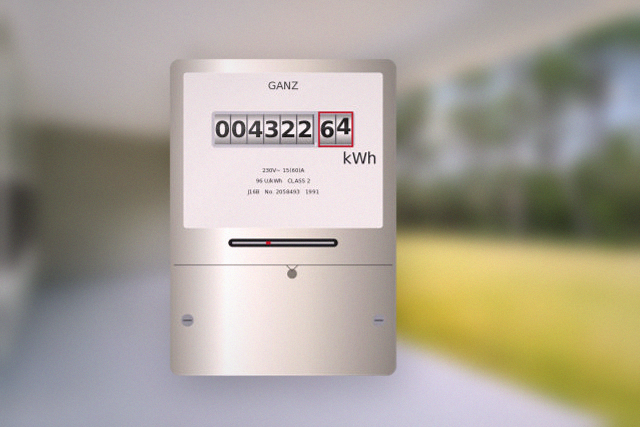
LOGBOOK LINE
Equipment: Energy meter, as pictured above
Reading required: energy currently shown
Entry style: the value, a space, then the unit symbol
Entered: 4322.64 kWh
